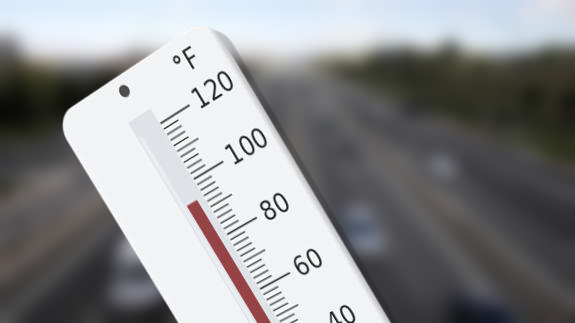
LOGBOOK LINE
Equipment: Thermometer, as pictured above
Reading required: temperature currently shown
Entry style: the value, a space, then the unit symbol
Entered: 94 °F
